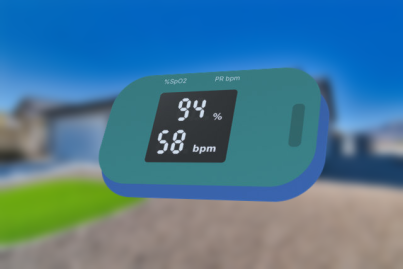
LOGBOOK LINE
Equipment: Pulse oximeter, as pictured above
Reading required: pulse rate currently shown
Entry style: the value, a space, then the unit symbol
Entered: 58 bpm
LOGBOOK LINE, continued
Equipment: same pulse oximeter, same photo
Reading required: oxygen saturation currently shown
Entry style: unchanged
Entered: 94 %
